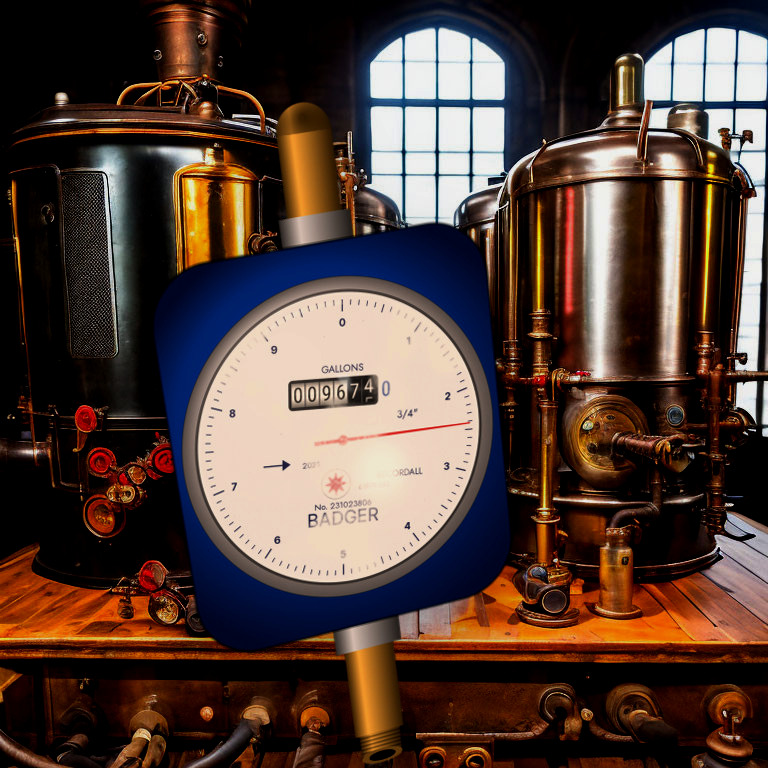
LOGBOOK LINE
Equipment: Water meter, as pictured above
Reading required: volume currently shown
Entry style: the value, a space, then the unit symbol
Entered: 96742.4 gal
